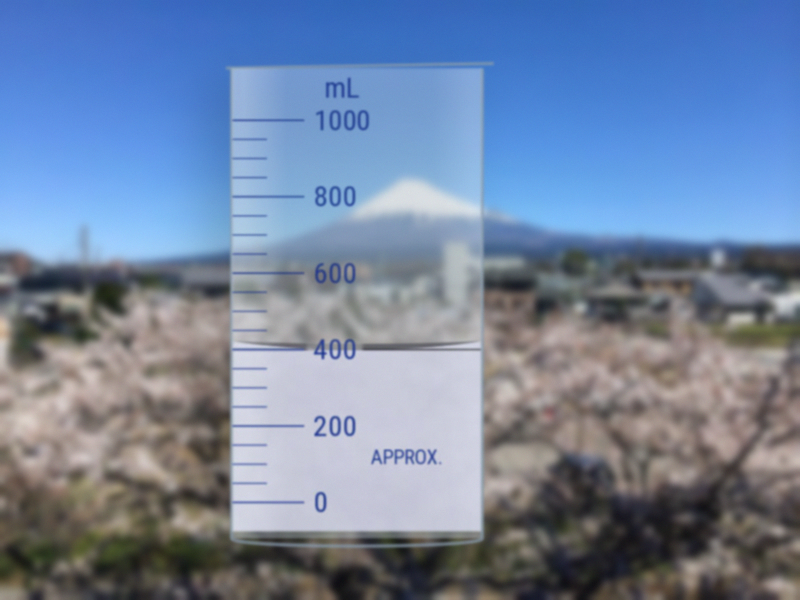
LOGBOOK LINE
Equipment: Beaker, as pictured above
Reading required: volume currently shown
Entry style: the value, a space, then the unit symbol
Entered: 400 mL
